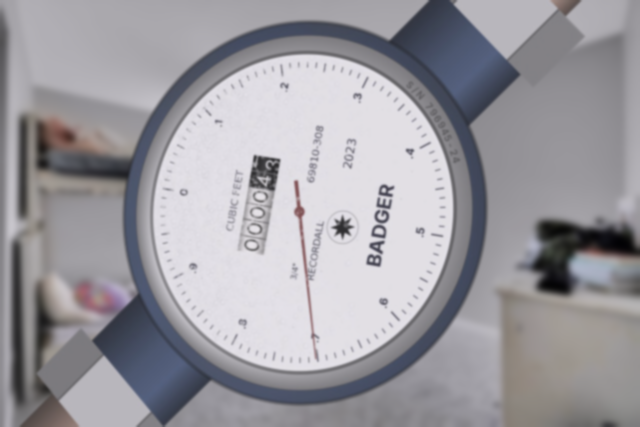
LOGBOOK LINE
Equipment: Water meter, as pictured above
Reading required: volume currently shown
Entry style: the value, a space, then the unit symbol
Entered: 42.70 ft³
